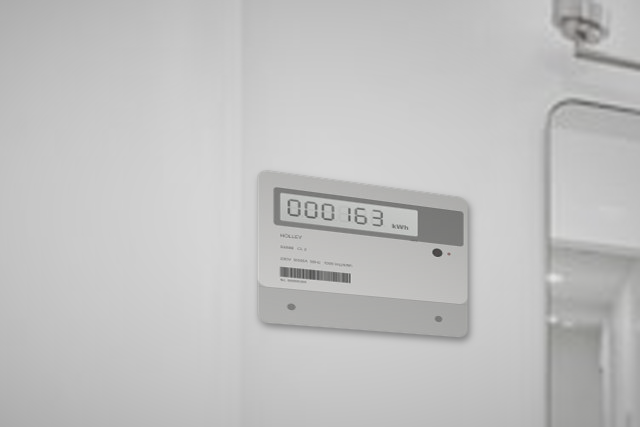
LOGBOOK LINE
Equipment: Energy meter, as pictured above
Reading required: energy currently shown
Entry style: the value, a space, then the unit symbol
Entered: 163 kWh
